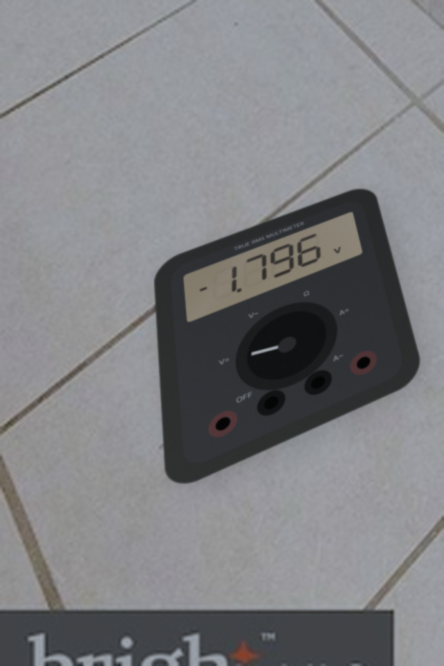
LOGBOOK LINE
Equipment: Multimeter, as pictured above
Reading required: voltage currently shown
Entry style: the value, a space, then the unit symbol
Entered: -1.796 V
